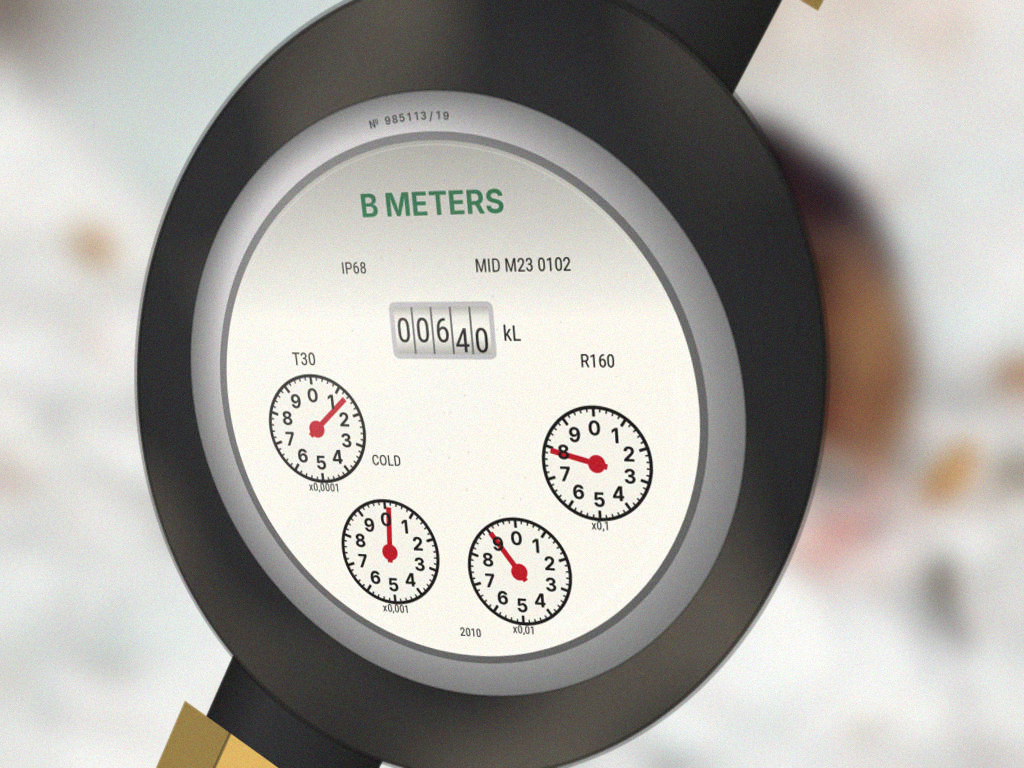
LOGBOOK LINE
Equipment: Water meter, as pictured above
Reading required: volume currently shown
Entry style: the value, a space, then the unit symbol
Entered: 639.7901 kL
